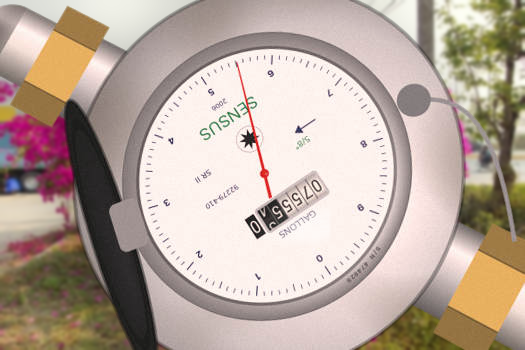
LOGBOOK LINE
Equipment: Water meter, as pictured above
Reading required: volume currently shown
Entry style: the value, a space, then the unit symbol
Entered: 755535.5 gal
